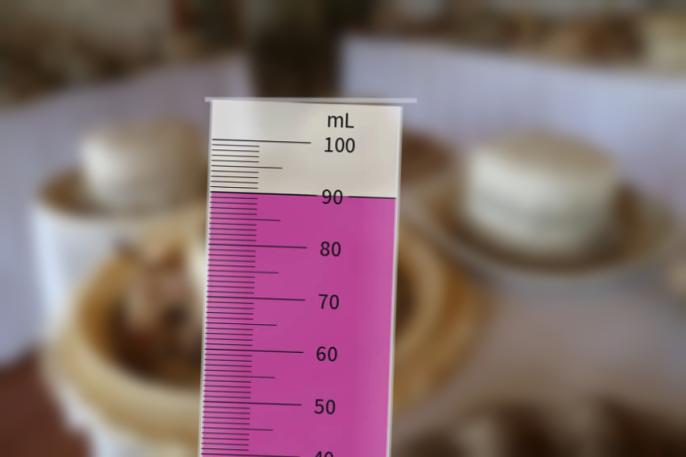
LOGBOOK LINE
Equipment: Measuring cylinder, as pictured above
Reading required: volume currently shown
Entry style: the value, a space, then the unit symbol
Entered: 90 mL
